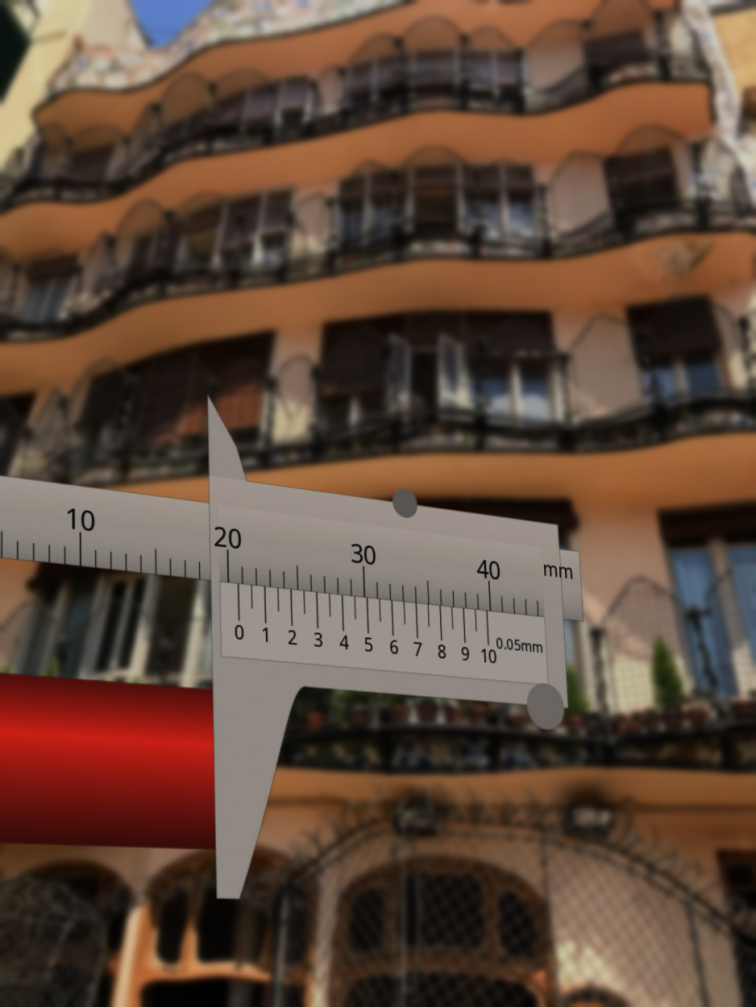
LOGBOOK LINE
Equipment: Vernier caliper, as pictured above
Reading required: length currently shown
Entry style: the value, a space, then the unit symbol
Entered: 20.7 mm
